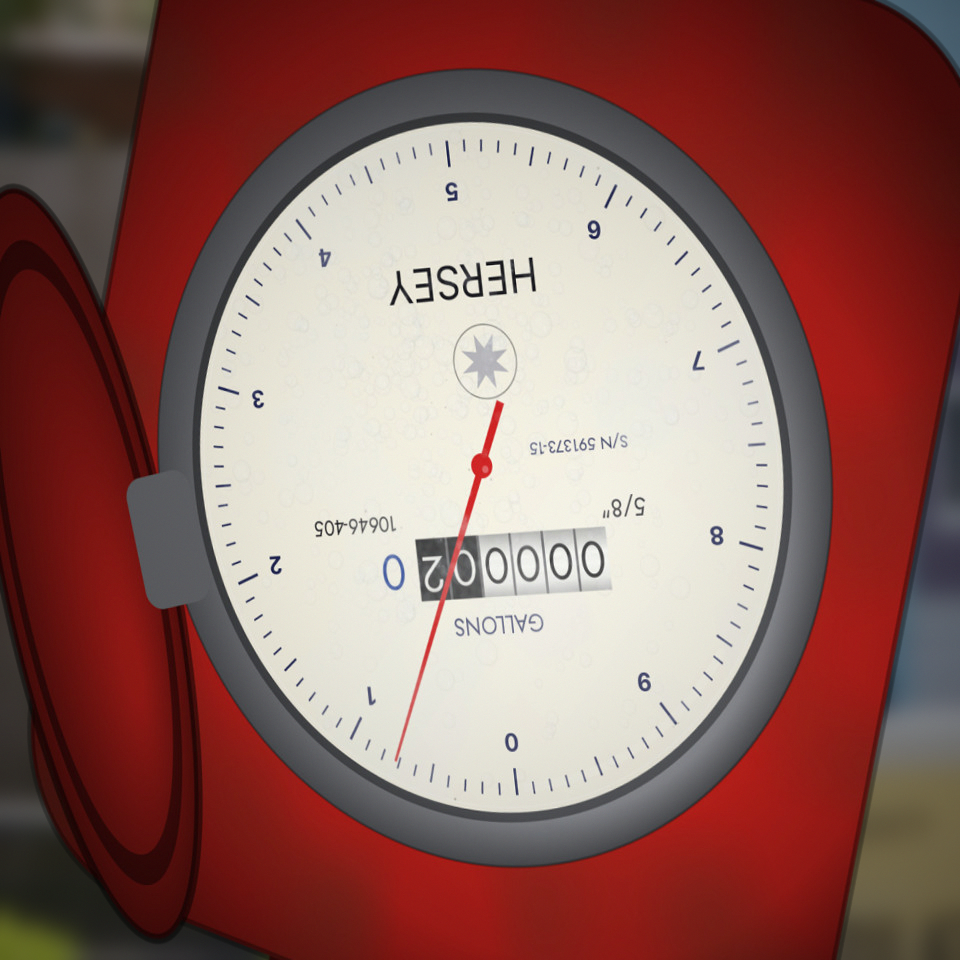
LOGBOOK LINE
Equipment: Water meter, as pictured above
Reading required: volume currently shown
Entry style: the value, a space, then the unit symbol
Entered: 20.7 gal
